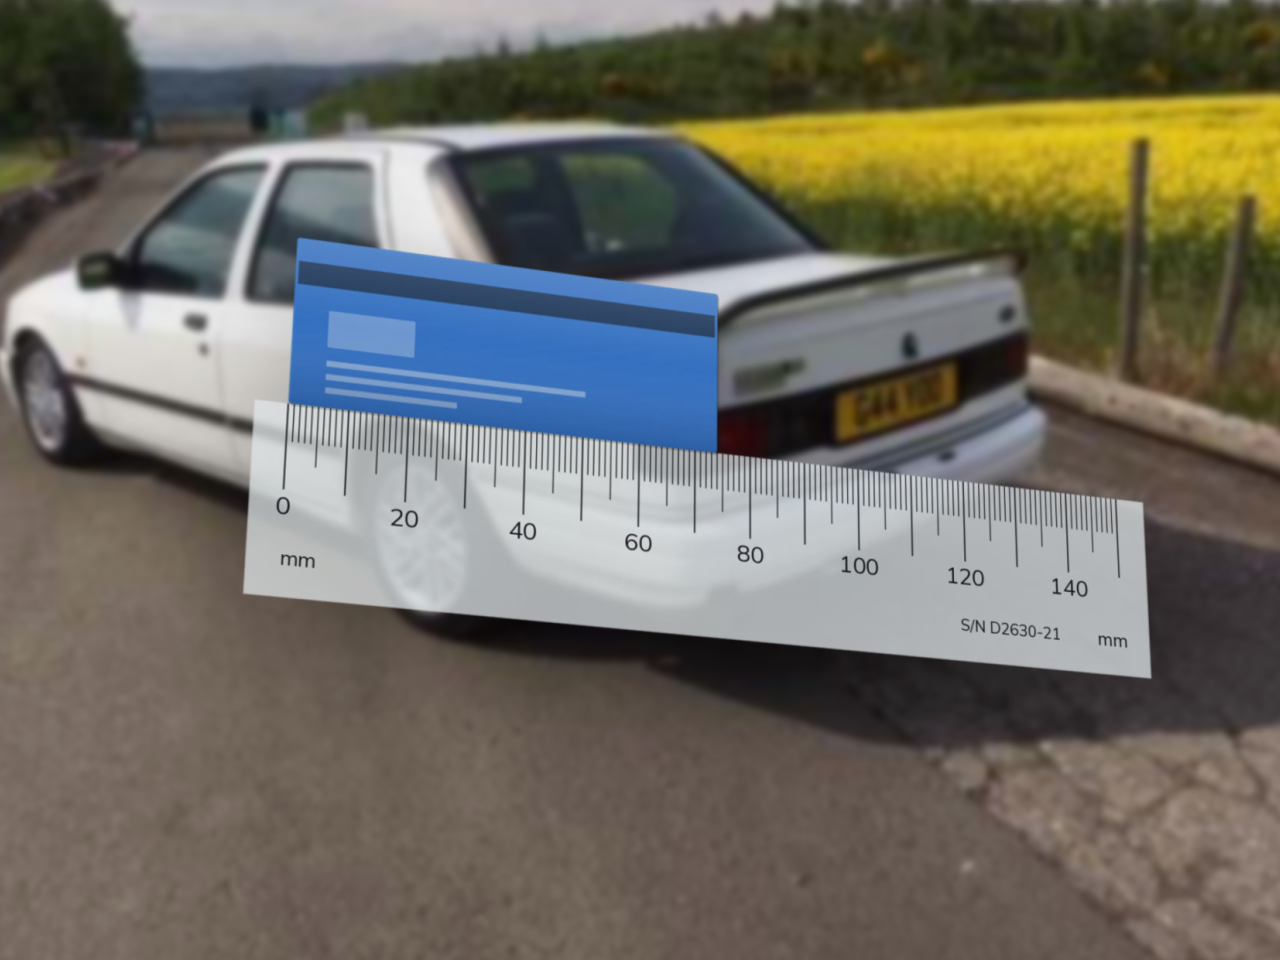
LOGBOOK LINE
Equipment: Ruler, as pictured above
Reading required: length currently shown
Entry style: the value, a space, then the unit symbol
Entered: 74 mm
